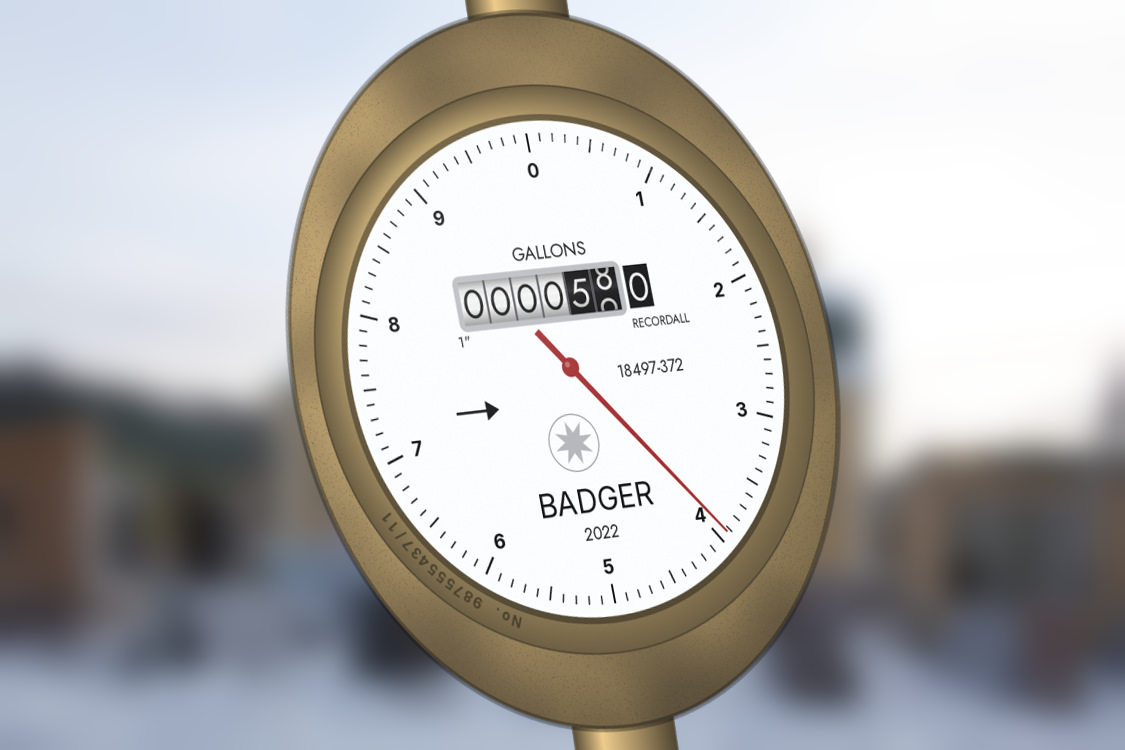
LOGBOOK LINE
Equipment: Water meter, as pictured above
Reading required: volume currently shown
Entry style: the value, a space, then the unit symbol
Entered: 583.9 gal
